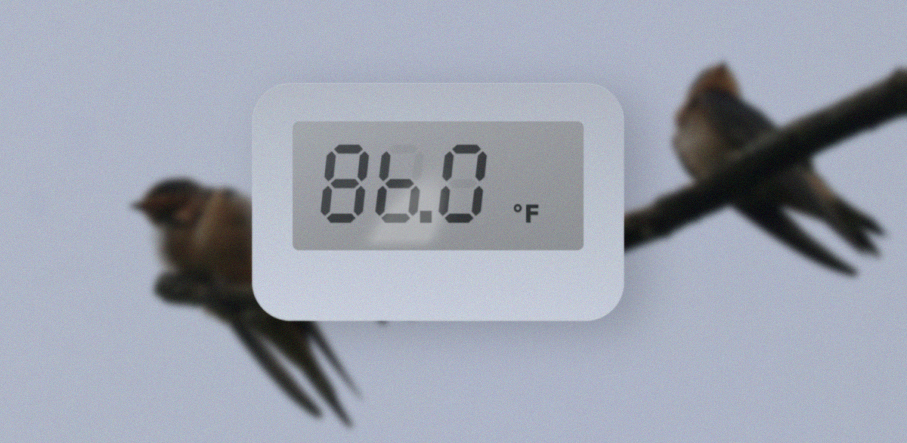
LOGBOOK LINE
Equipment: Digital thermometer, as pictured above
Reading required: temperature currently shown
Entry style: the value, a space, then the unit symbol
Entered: 86.0 °F
